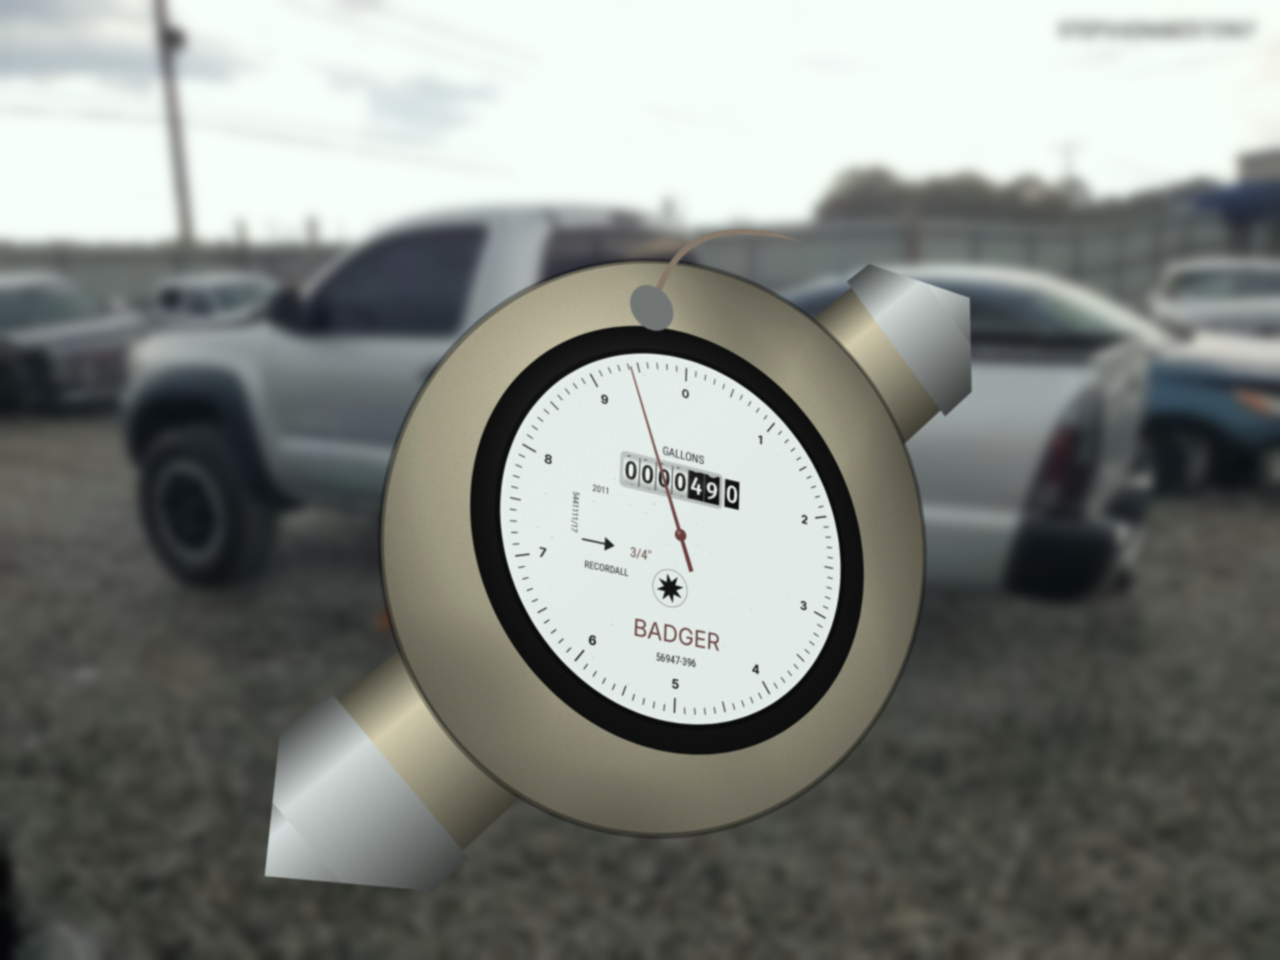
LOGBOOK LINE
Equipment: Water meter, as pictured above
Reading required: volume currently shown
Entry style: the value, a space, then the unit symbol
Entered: 489.4 gal
